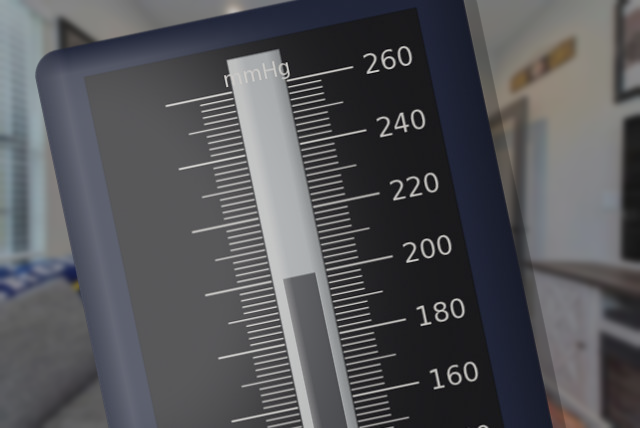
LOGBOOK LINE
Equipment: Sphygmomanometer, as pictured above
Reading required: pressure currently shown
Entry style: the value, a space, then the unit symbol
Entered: 200 mmHg
